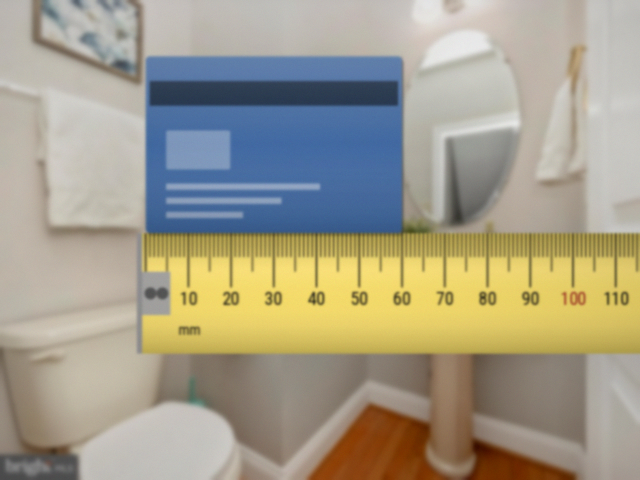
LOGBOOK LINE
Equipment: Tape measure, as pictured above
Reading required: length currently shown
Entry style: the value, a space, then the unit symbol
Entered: 60 mm
